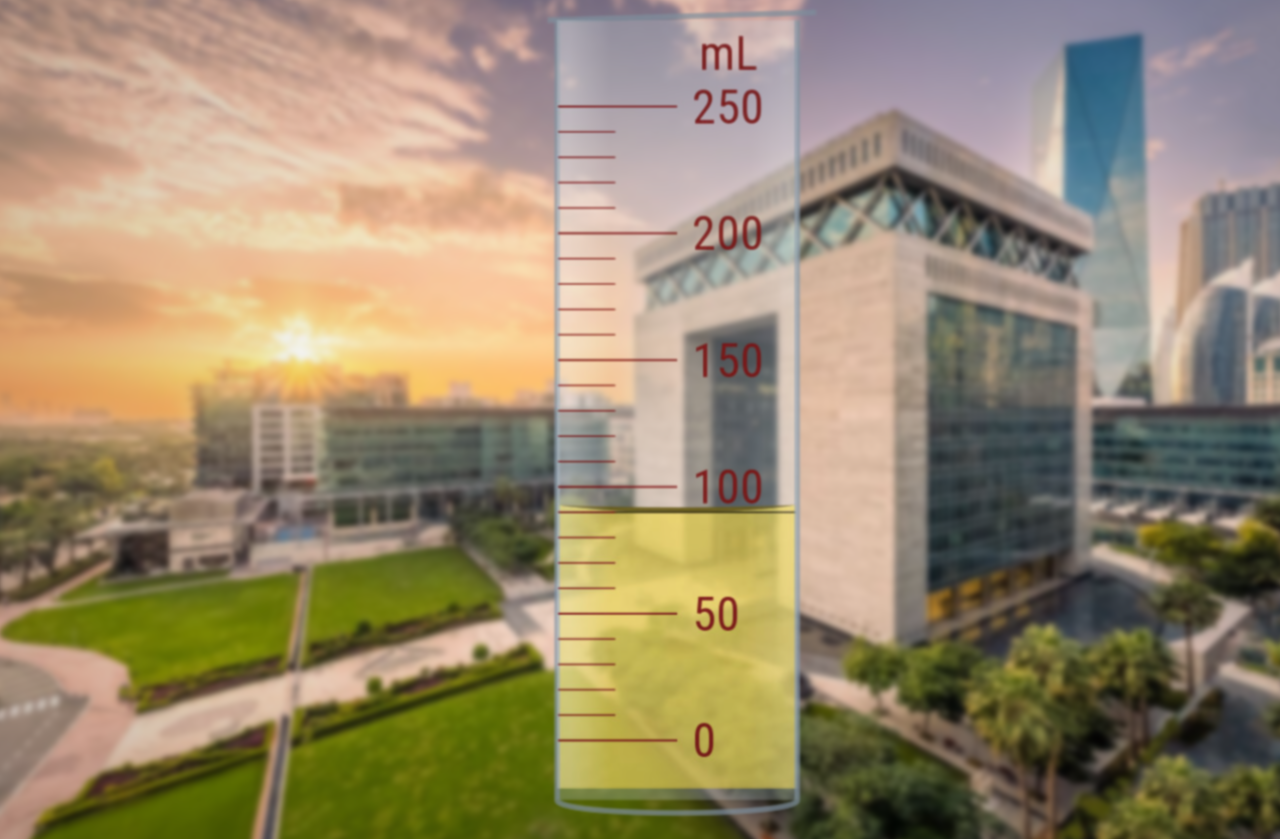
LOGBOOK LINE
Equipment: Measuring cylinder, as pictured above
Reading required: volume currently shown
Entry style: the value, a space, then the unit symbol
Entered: 90 mL
